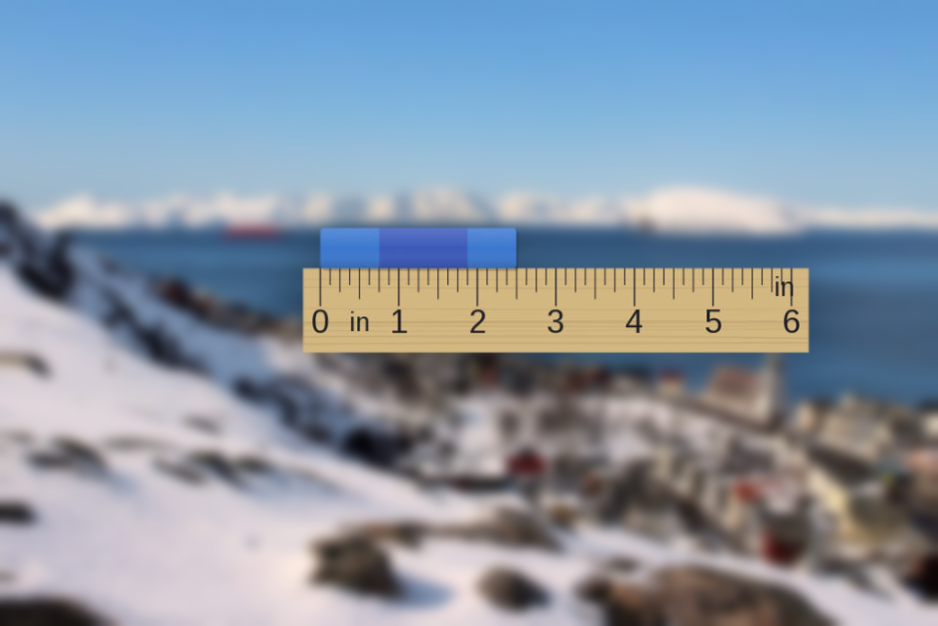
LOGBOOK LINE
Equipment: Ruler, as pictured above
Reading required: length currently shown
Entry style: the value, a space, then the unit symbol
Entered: 2.5 in
